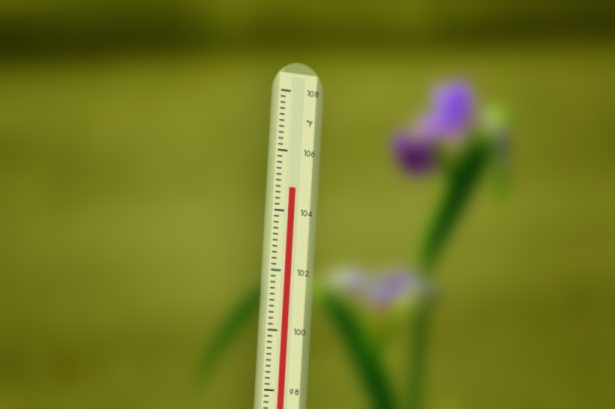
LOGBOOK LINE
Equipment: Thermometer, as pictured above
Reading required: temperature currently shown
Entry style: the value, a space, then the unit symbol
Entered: 104.8 °F
